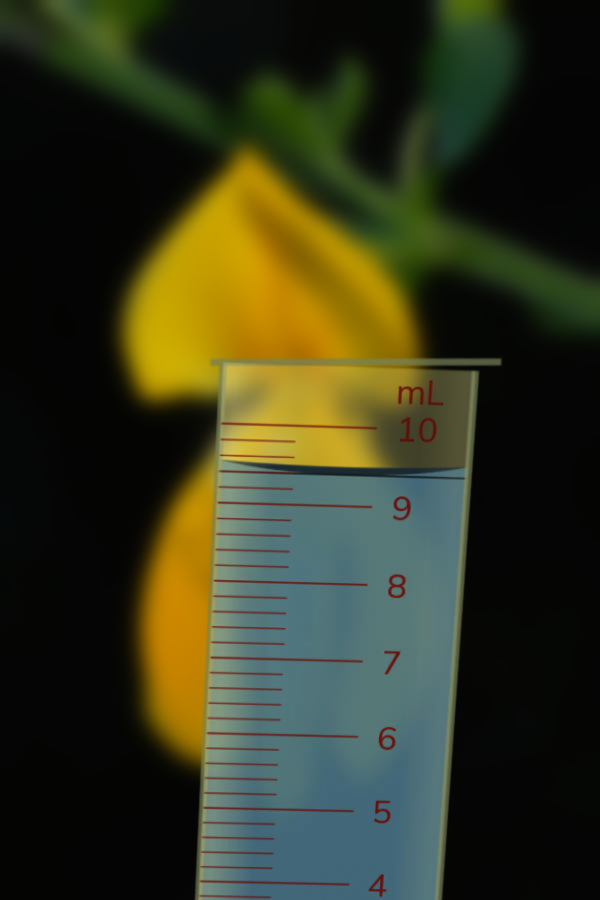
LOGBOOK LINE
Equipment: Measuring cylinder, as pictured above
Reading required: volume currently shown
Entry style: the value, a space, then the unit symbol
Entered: 9.4 mL
